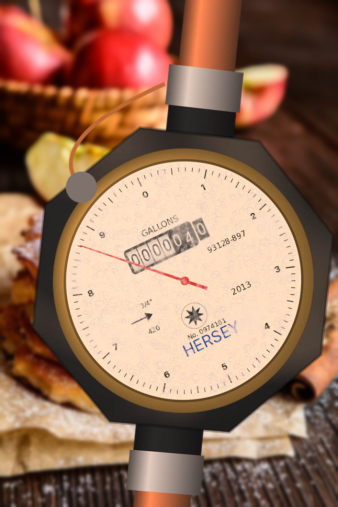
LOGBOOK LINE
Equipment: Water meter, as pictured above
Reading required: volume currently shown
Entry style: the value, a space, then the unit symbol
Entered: 38.7 gal
